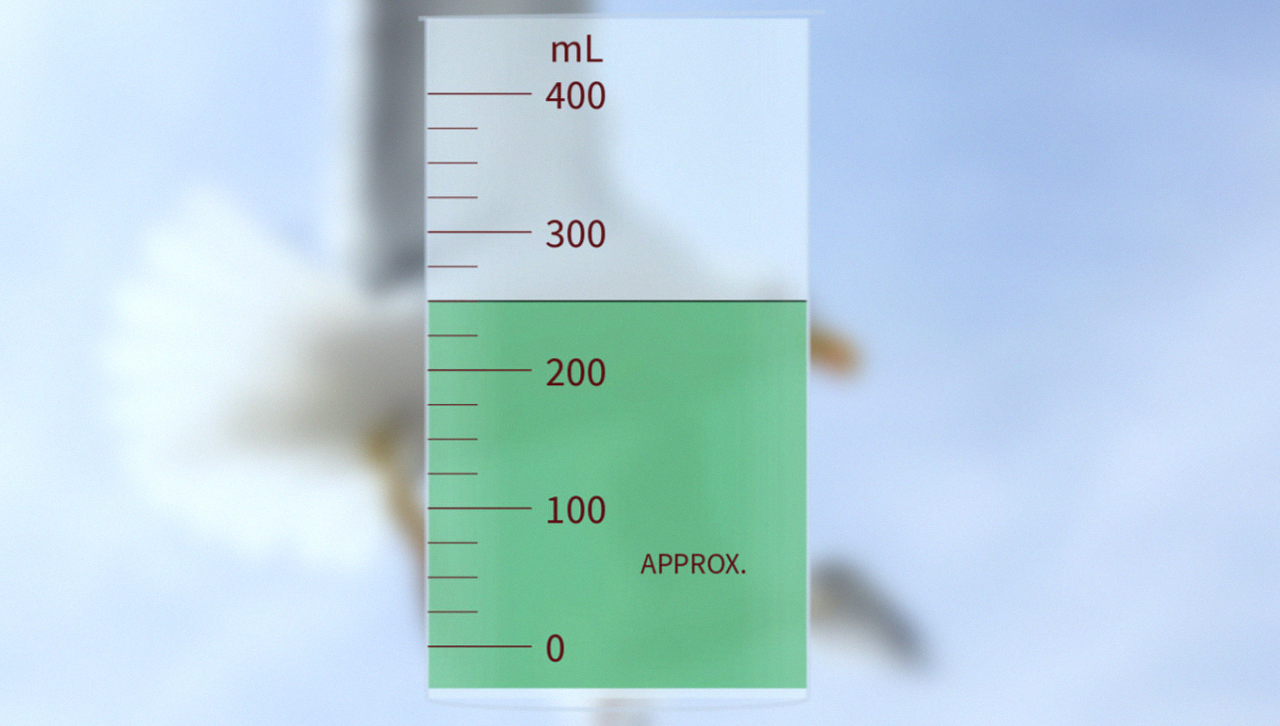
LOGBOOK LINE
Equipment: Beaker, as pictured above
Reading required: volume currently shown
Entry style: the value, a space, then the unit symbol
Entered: 250 mL
